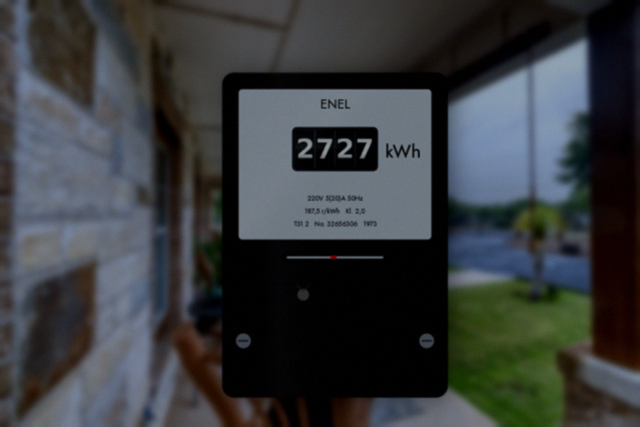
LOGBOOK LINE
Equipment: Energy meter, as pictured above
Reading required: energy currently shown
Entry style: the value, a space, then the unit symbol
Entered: 2727 kWh
